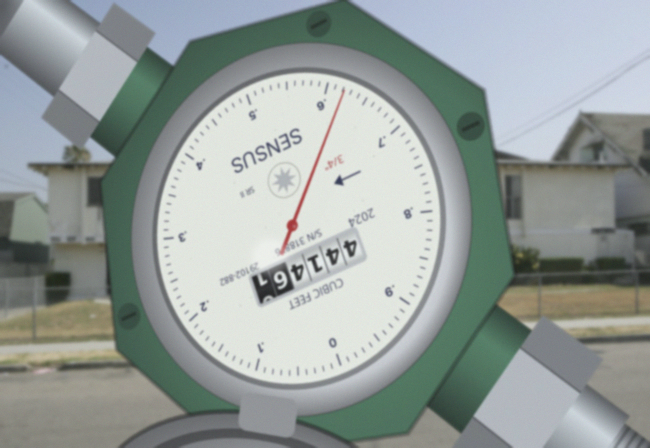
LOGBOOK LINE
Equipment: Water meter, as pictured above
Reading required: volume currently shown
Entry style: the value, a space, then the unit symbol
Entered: 441460.62 ft³
